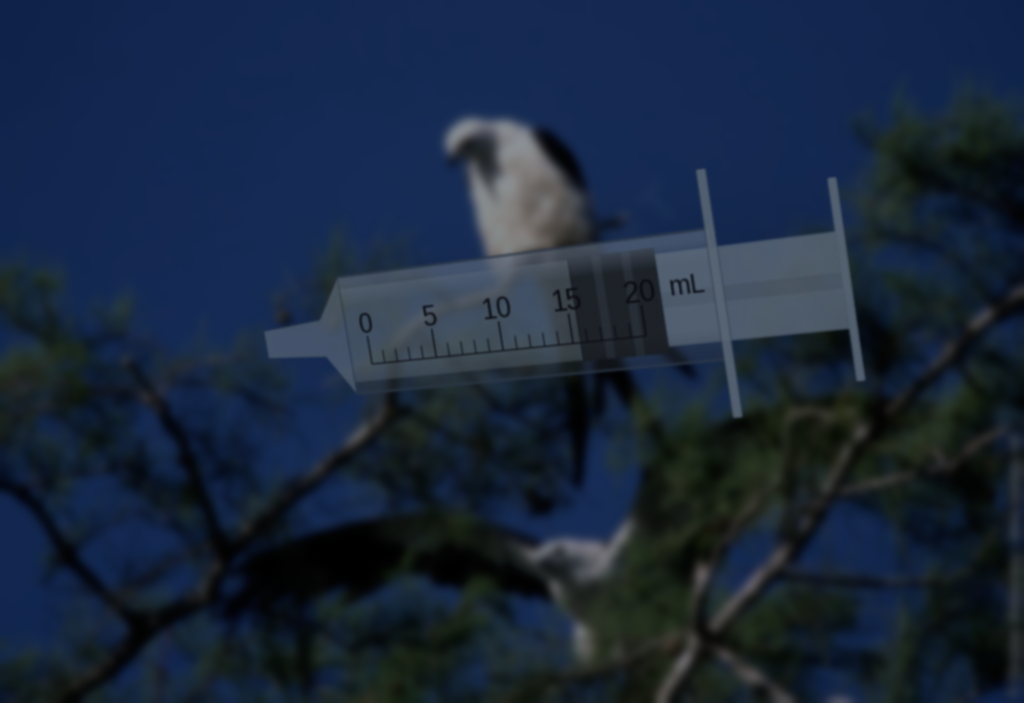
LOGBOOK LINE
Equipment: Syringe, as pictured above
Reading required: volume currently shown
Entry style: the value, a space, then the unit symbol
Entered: 15.5 mL
